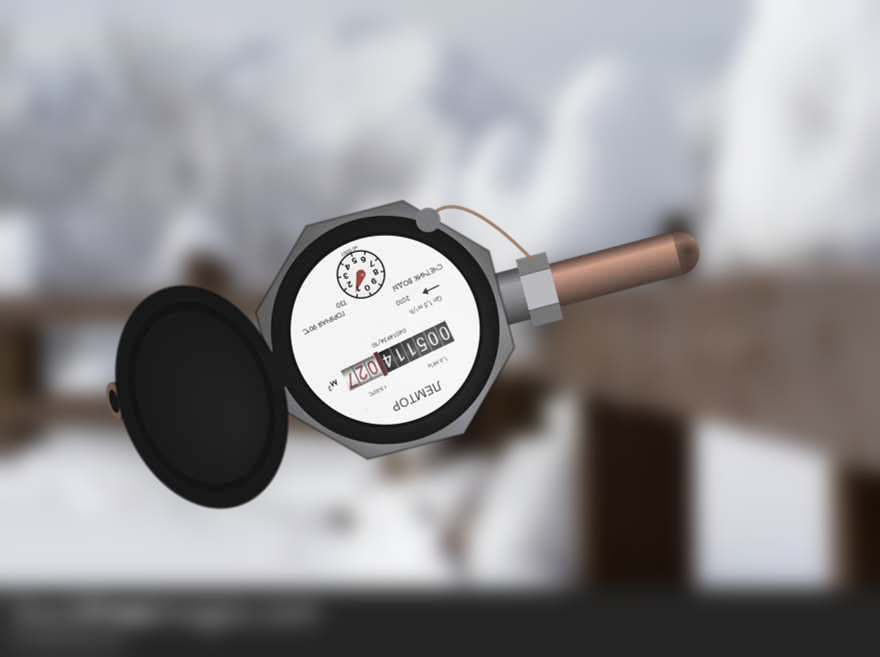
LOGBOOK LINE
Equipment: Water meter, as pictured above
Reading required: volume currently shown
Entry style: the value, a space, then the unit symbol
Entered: 5114.0271 m³
